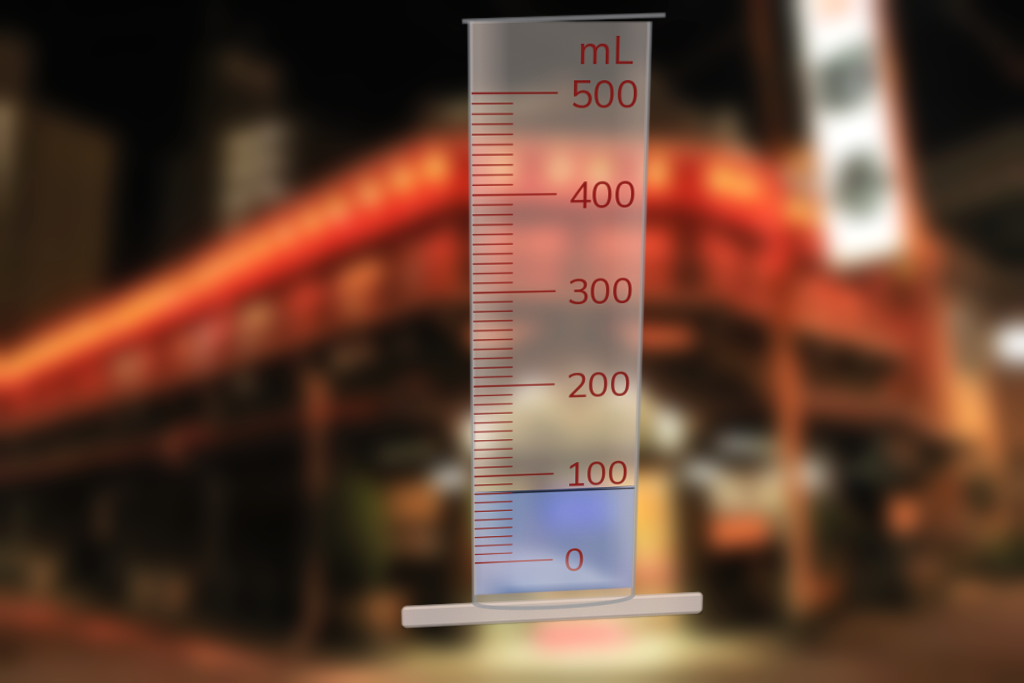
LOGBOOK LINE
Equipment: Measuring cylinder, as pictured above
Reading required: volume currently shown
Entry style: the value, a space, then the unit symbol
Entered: 80 mL
